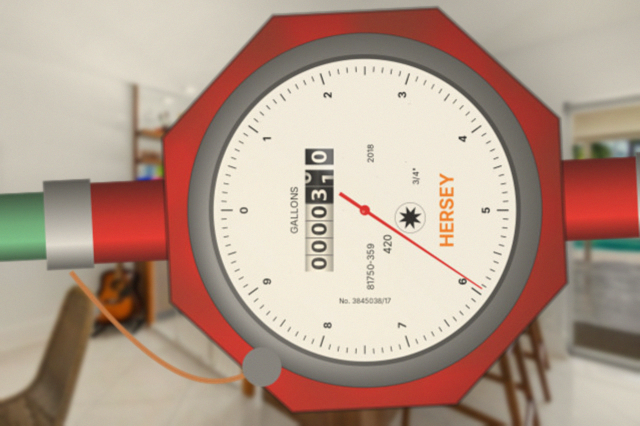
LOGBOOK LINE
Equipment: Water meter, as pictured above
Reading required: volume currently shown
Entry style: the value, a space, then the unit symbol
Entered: 305.9 gal
